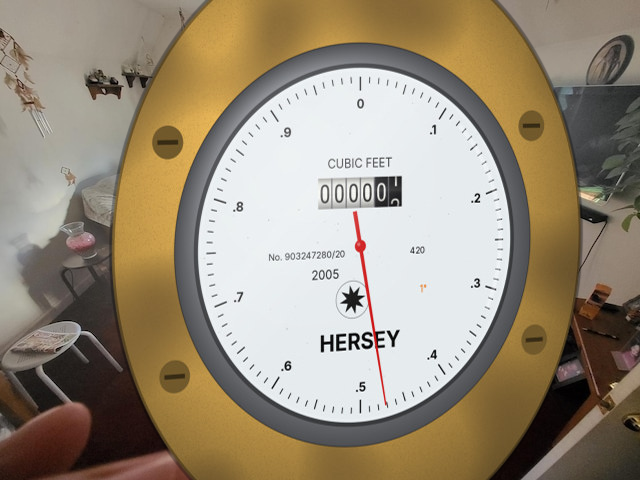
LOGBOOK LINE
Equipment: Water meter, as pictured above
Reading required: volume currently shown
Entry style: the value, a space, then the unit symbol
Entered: 1.47 ft³
